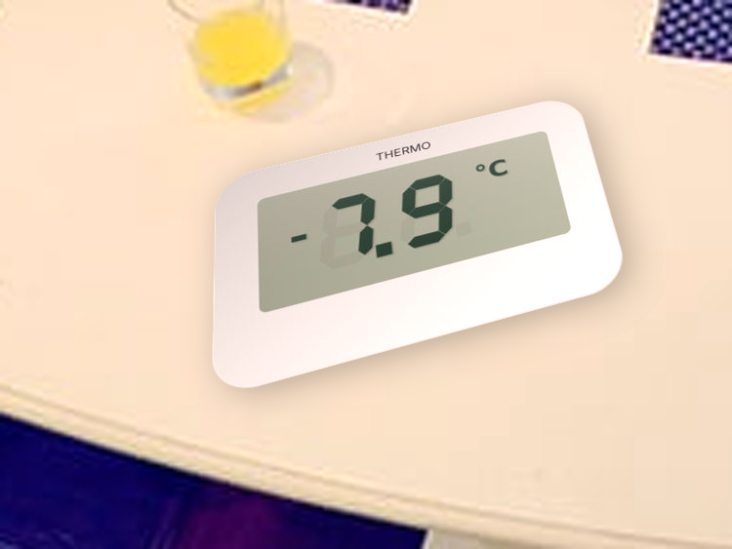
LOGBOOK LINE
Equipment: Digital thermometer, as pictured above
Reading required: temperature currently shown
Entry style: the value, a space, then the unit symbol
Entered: -7.9 °C
